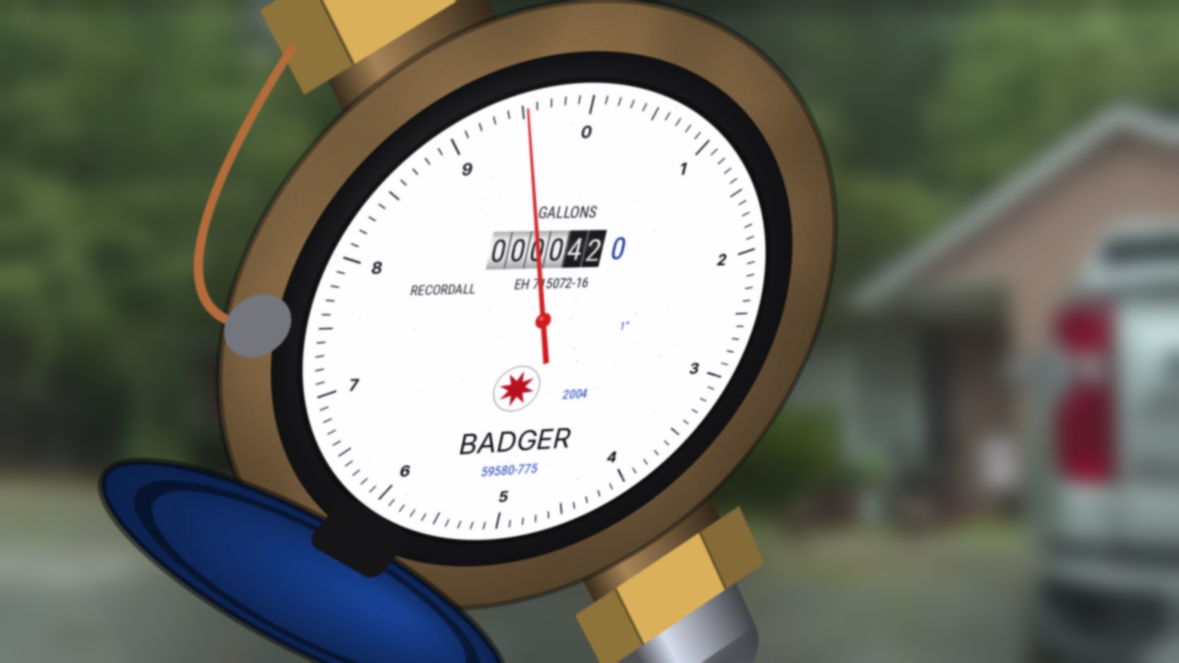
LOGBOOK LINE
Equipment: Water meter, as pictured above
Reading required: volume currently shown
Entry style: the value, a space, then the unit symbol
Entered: 419.5 gal
